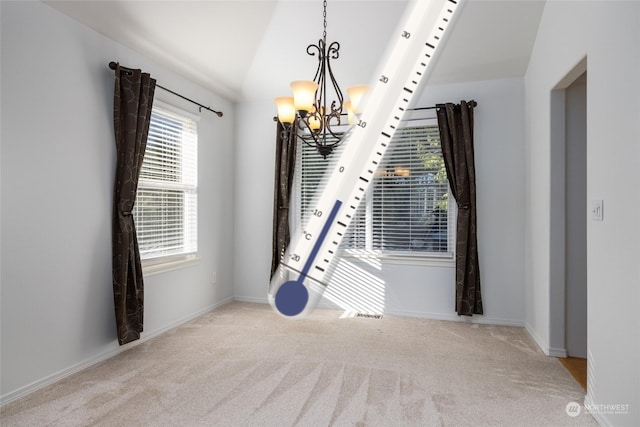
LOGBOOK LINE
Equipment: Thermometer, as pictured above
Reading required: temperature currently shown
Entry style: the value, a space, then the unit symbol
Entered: -6 °C
